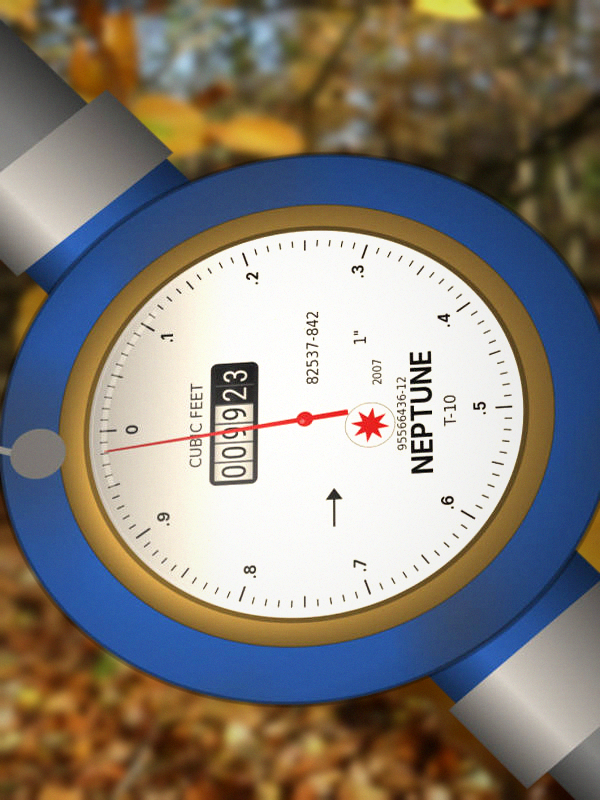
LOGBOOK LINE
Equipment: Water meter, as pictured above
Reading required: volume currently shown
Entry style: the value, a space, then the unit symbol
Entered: 9922.98 ft³
